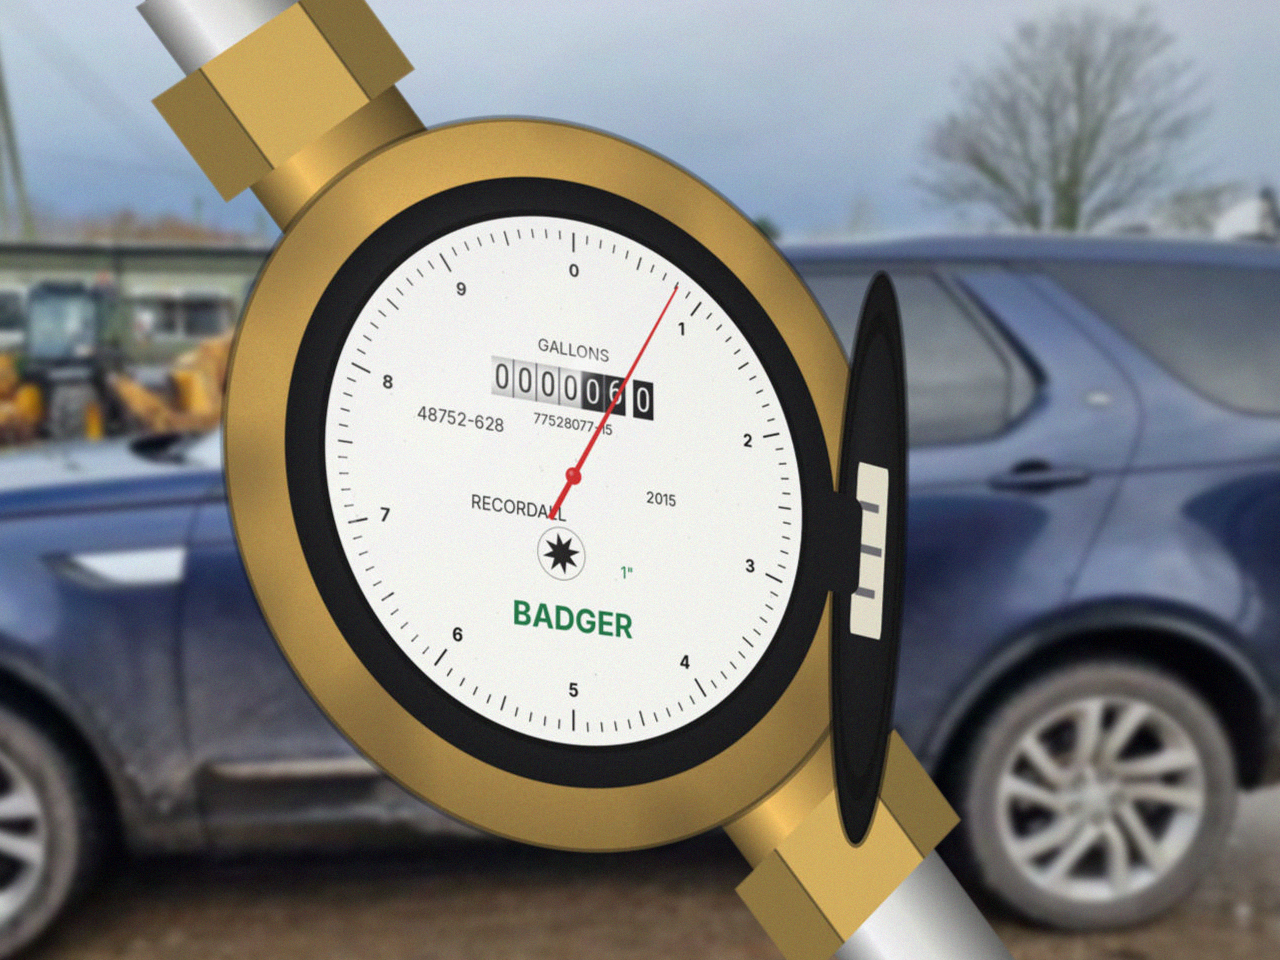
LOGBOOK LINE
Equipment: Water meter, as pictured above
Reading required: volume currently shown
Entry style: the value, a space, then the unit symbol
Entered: 60.8 gal
